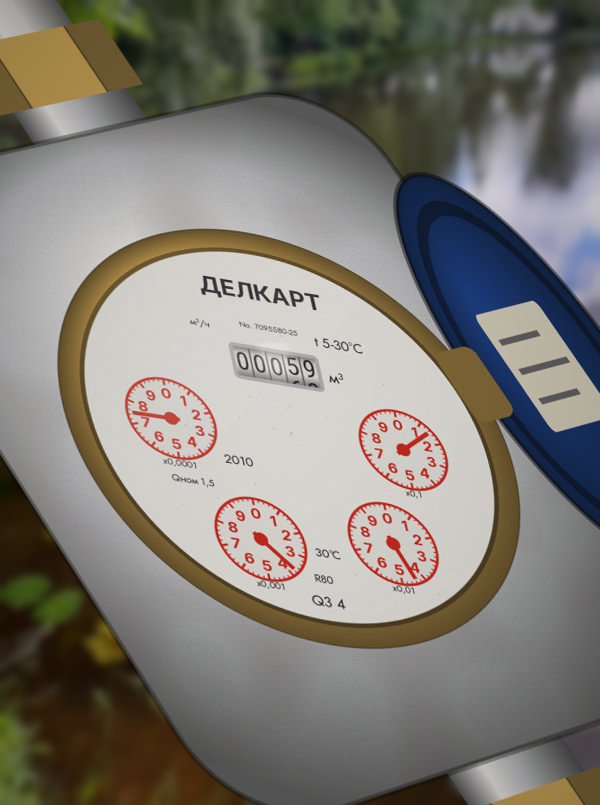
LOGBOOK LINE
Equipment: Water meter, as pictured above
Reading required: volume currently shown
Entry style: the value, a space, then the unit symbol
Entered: 59.1437 m³
